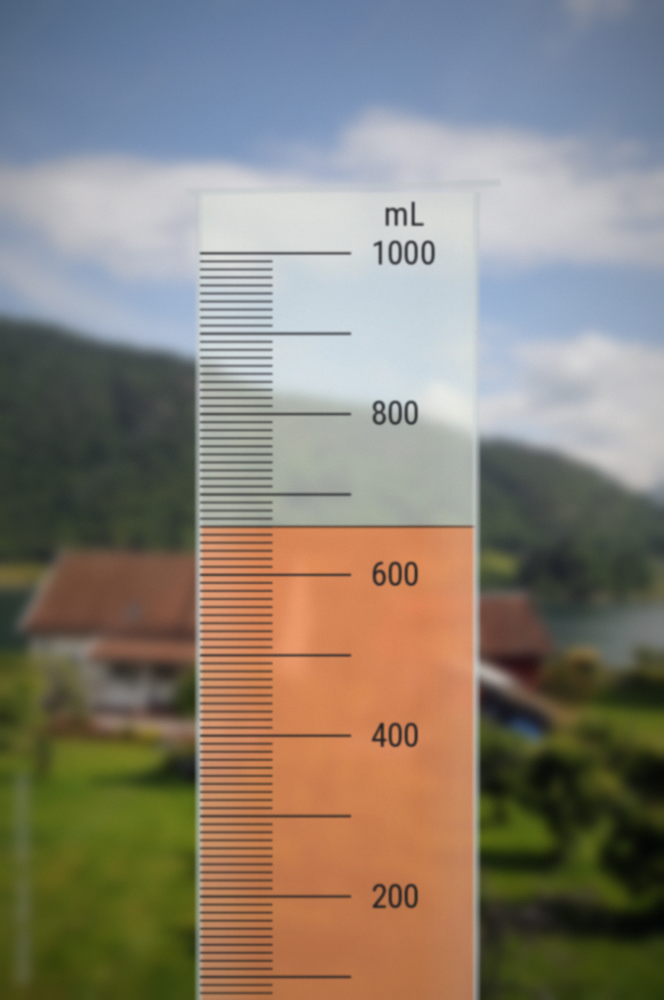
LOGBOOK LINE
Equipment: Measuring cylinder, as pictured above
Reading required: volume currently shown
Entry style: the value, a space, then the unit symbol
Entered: 660 mL
